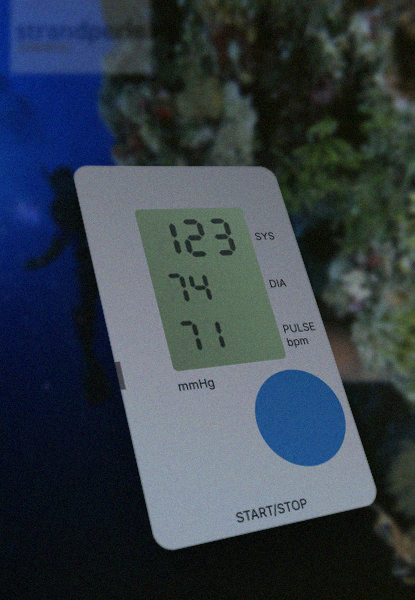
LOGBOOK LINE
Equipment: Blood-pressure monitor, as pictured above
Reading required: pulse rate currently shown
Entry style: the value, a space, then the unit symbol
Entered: 71 bpm
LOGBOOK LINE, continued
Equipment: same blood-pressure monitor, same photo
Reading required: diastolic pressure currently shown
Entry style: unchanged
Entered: 74 mmHg
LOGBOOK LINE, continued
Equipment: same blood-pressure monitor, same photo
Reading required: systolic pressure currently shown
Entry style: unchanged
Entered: 123 mmHg
